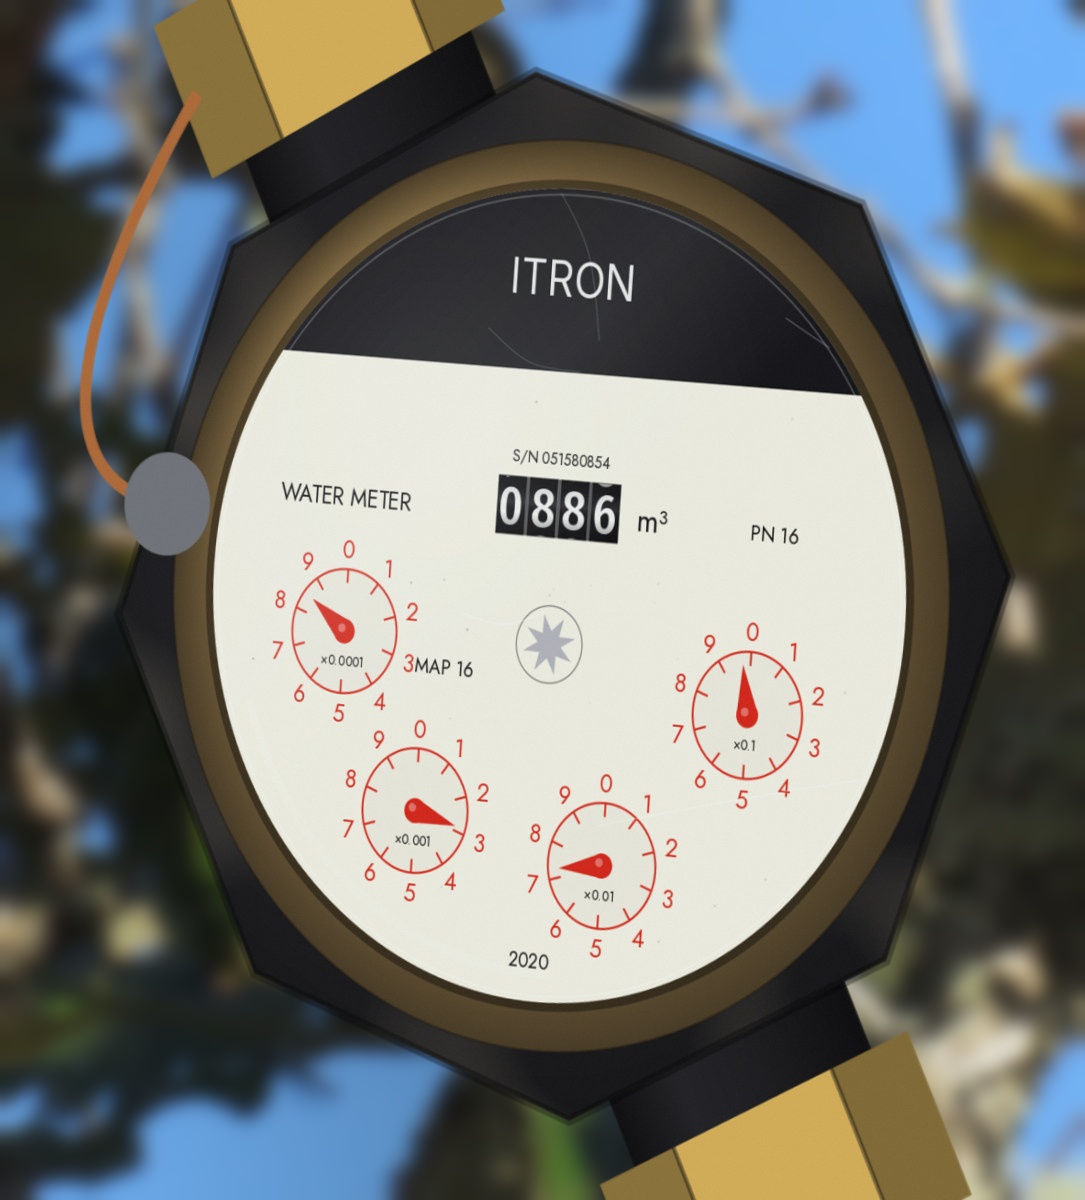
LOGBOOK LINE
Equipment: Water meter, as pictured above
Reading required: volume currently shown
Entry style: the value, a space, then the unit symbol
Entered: 885.9728 m³
